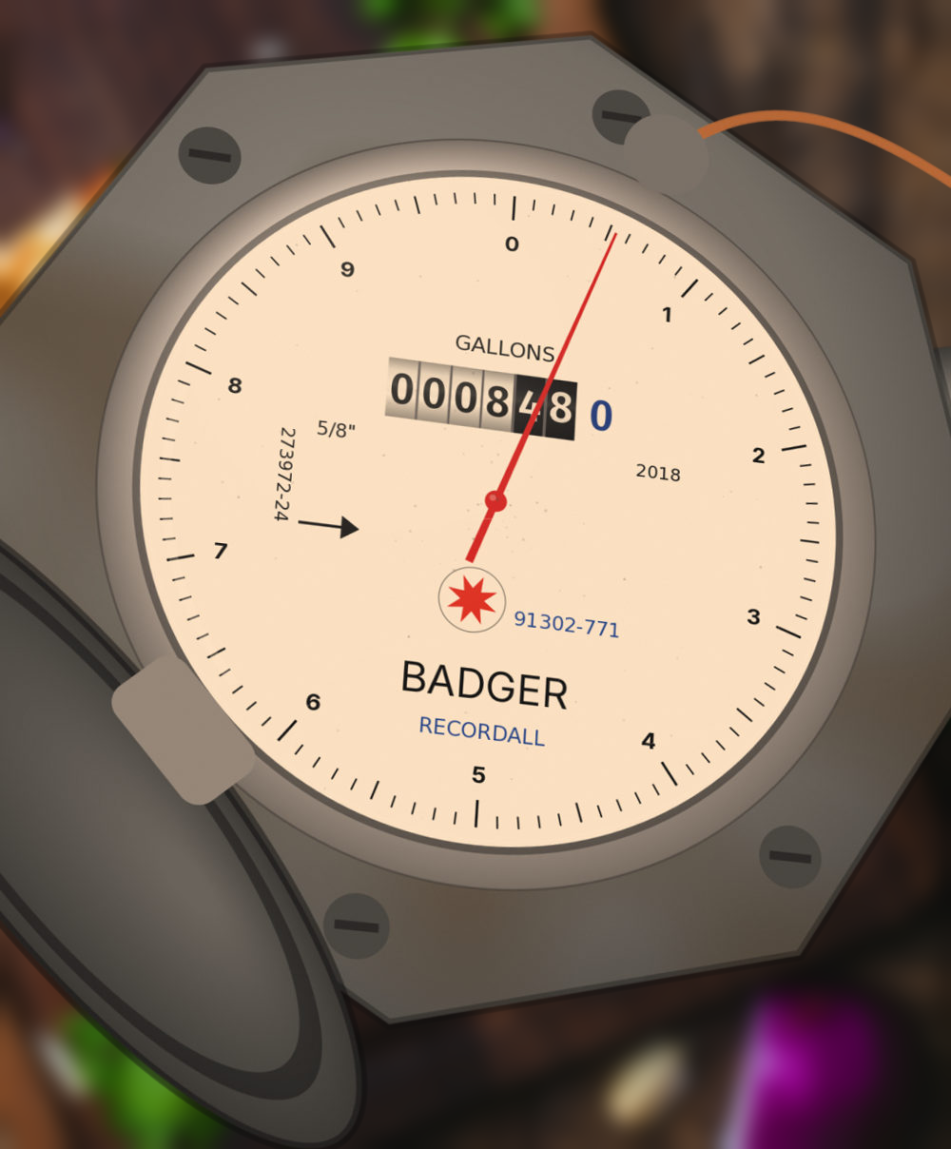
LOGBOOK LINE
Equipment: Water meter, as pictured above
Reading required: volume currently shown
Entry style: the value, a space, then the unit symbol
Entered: 8480.5 gal
